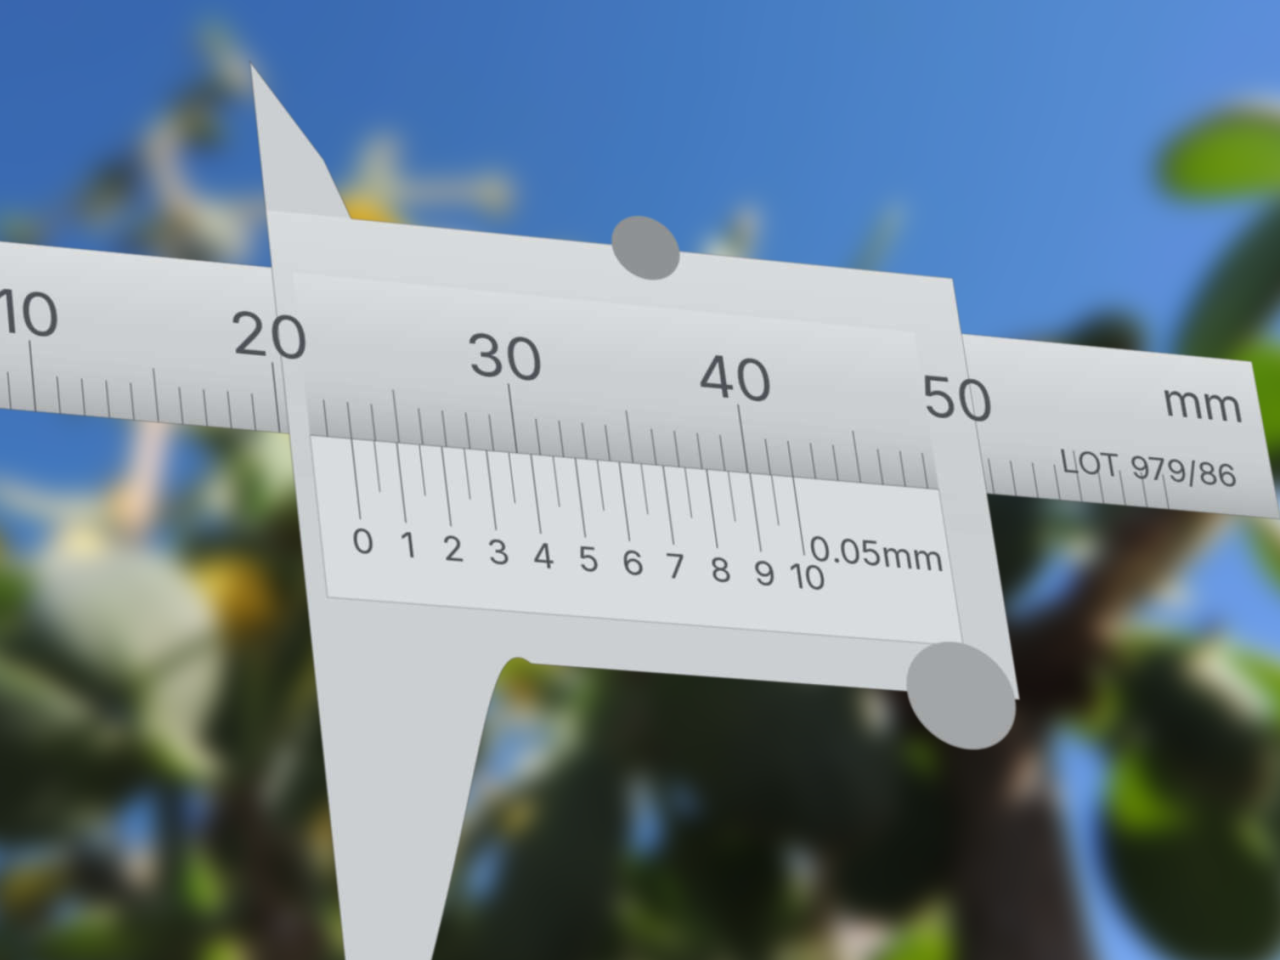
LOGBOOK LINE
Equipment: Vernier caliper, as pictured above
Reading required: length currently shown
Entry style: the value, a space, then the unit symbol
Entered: 23.0 mm
